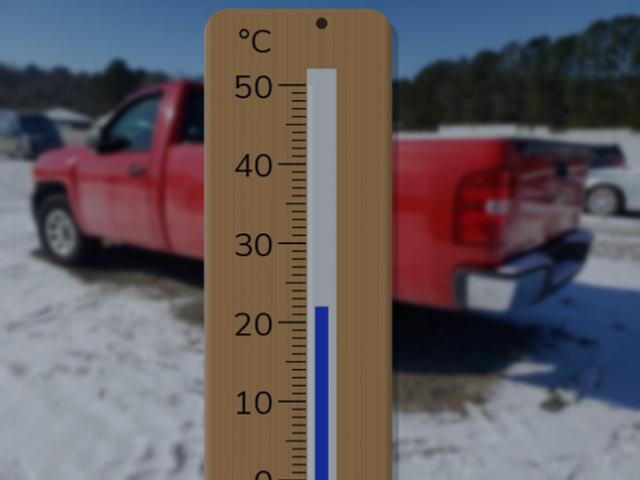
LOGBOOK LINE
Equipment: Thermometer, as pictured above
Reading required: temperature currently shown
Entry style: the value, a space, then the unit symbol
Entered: 22 °C
